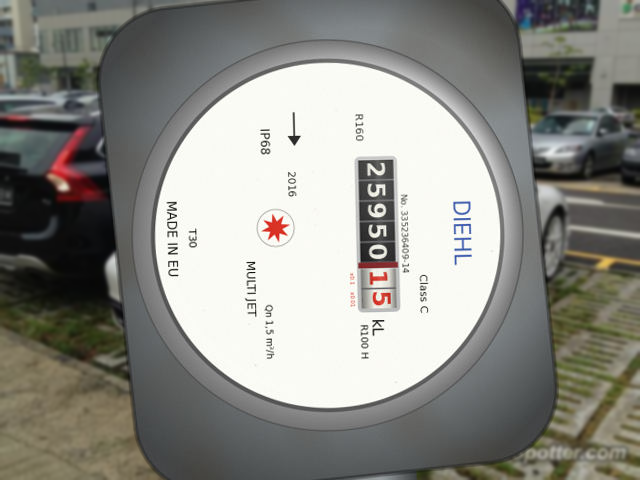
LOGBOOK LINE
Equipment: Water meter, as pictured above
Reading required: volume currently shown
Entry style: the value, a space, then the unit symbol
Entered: 25950.15 kL
